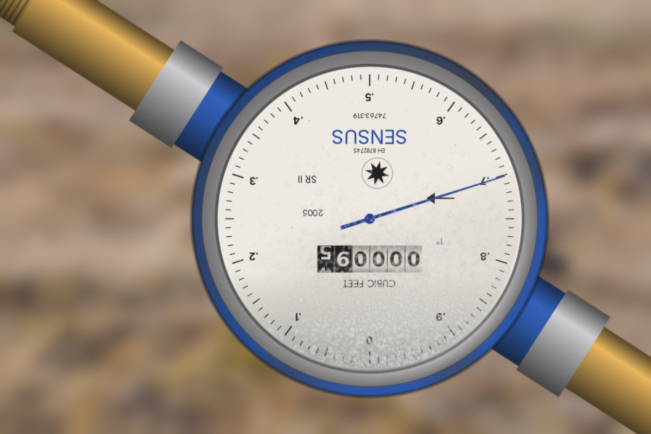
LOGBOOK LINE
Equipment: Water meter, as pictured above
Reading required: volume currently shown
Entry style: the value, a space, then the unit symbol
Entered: 94.70 ft³
